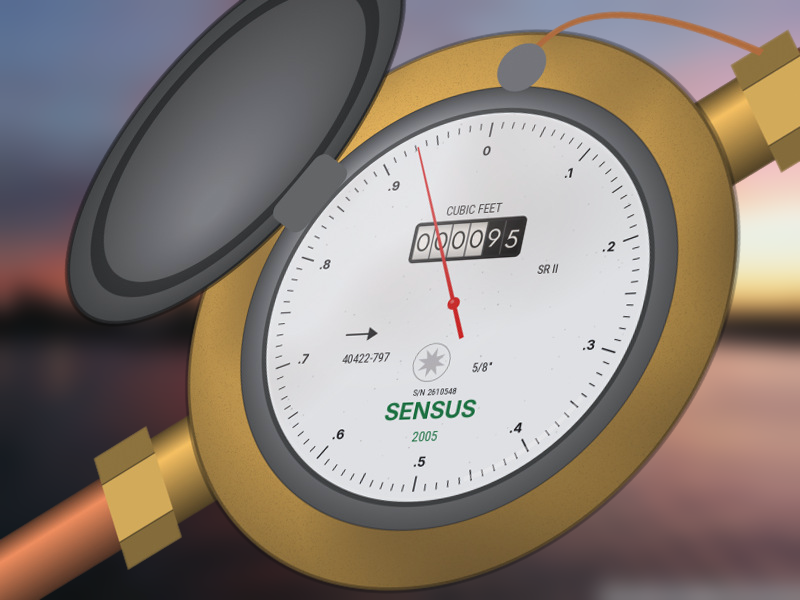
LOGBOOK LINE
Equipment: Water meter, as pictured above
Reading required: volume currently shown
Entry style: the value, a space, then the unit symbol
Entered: 94.93 ft³
